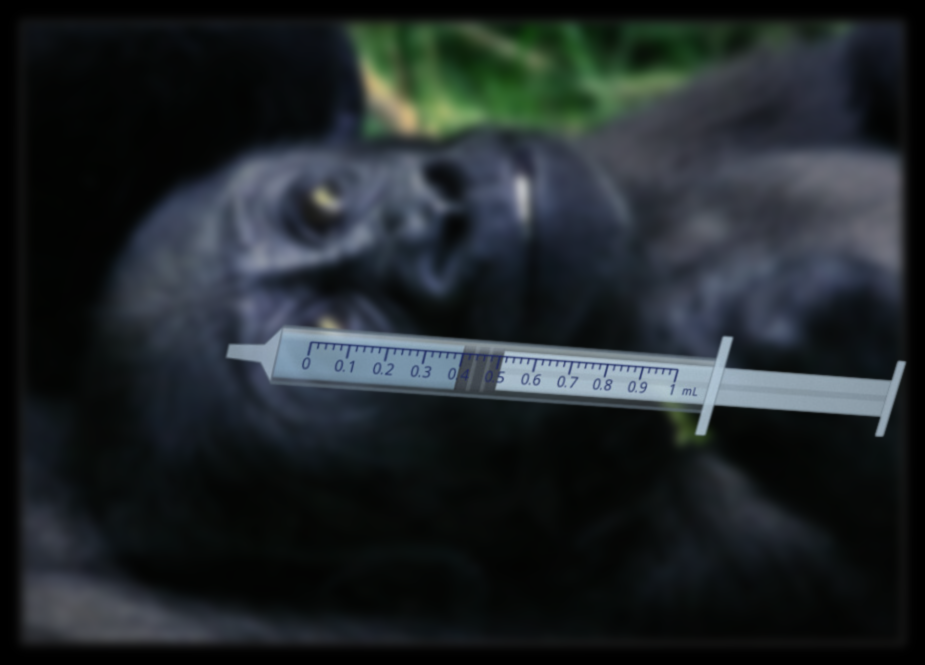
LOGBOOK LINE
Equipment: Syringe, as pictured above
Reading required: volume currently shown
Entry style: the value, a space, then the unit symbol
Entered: 0.4 mL
